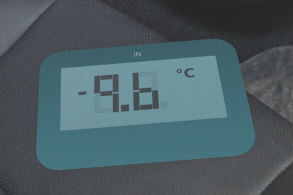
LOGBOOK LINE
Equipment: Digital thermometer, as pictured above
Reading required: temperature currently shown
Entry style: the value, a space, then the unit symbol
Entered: -9.6 °C
